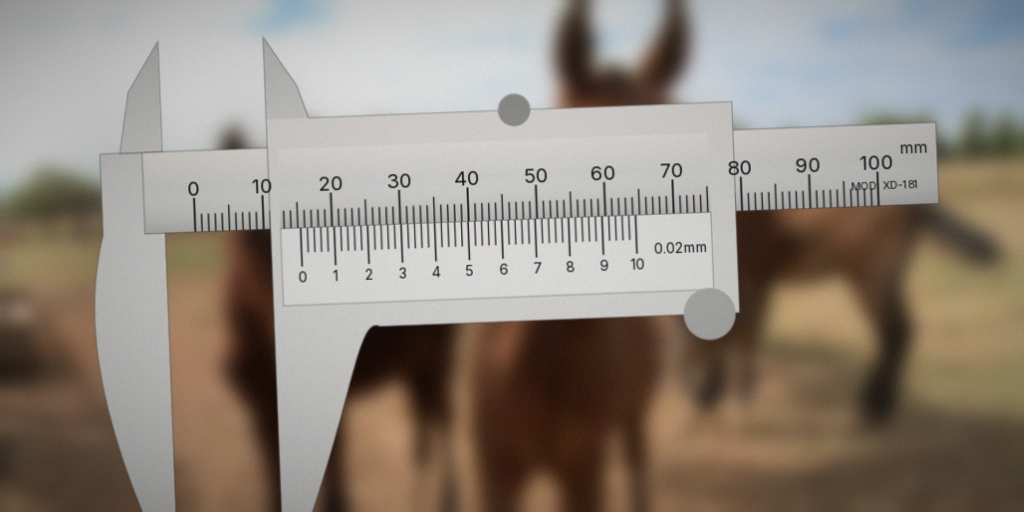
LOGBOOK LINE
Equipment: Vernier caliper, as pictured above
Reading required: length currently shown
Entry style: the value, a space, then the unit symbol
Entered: 15.4 mm
